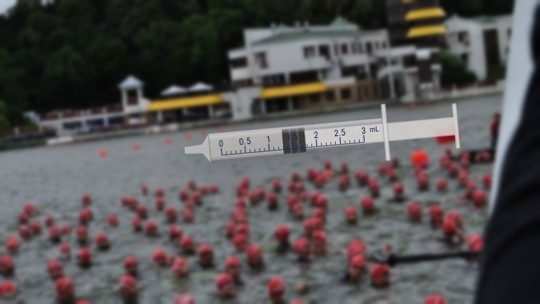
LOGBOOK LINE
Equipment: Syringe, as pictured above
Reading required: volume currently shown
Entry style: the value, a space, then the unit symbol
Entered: 1.3 mL
